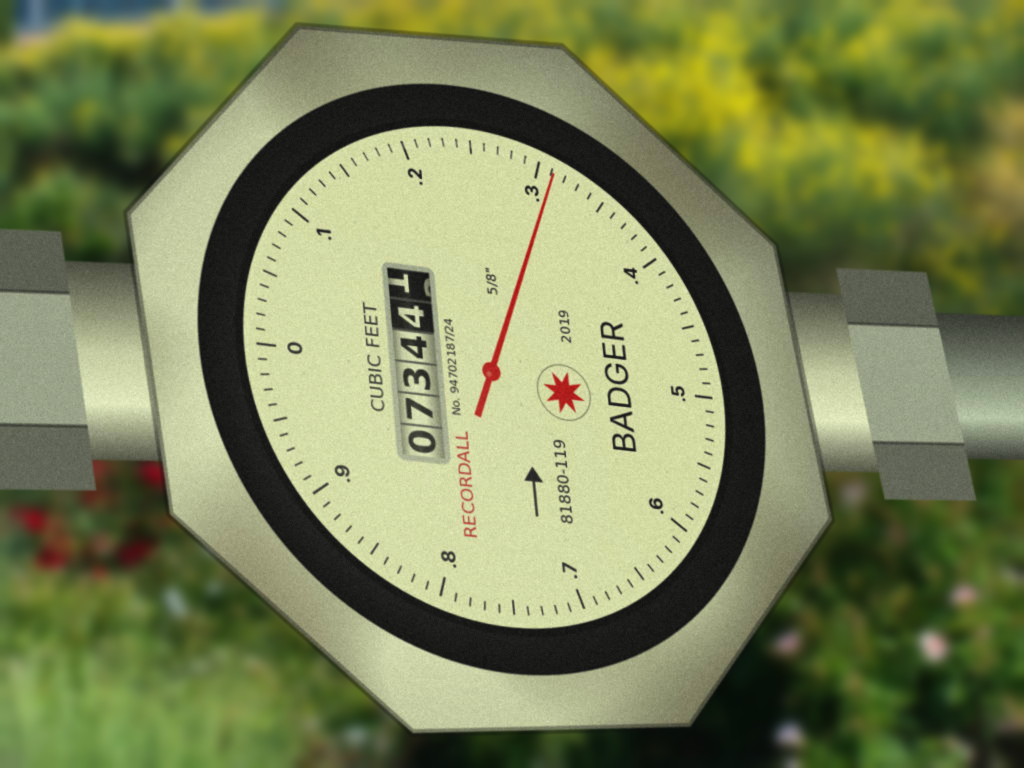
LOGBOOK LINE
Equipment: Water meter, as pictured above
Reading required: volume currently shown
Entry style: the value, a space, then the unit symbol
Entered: 73441.31 ft³
